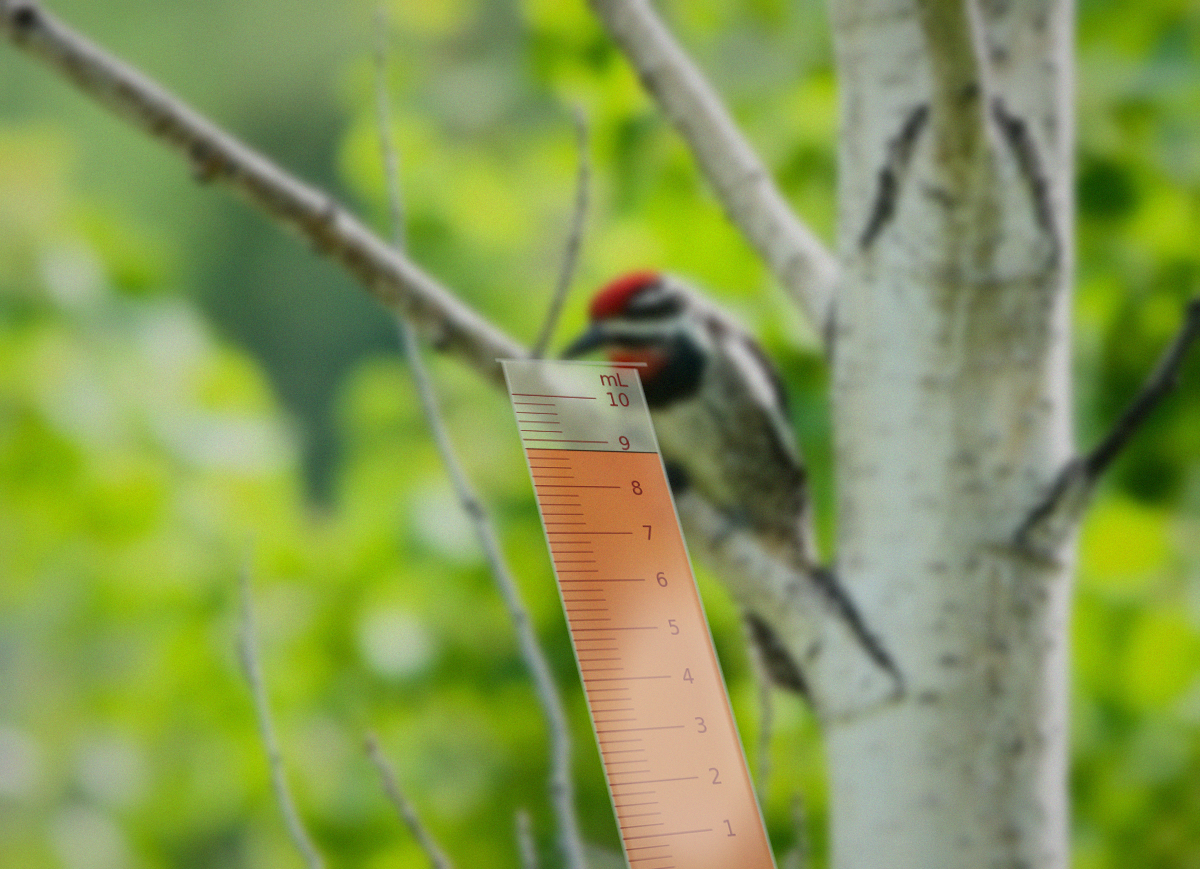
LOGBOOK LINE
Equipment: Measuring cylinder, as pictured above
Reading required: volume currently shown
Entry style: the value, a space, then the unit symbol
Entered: 8.8 mL
